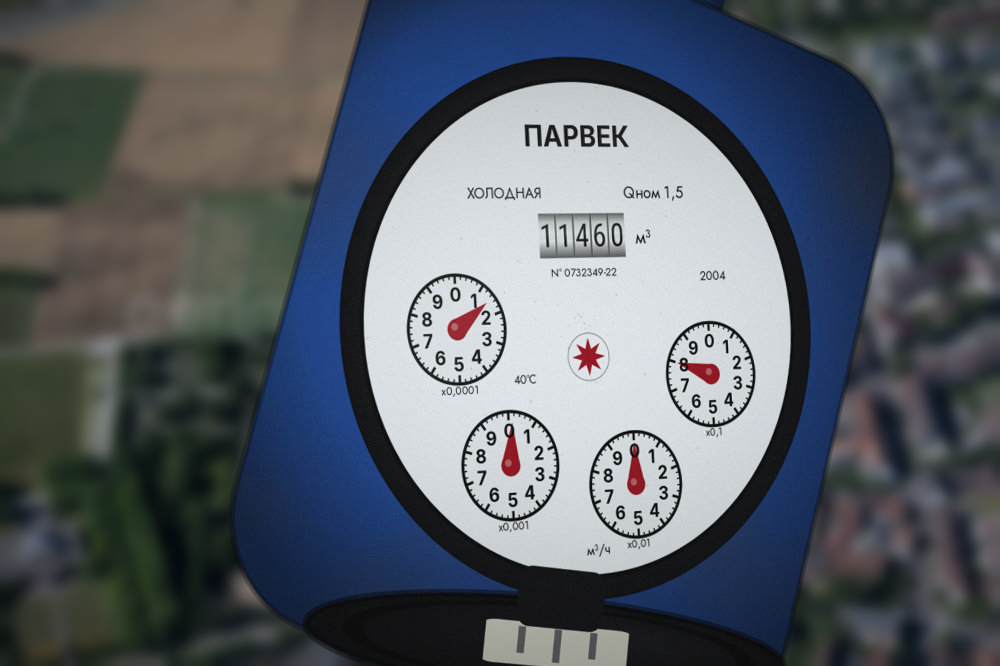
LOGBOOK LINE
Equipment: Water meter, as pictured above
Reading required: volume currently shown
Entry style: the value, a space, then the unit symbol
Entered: 11460.8001 m³
